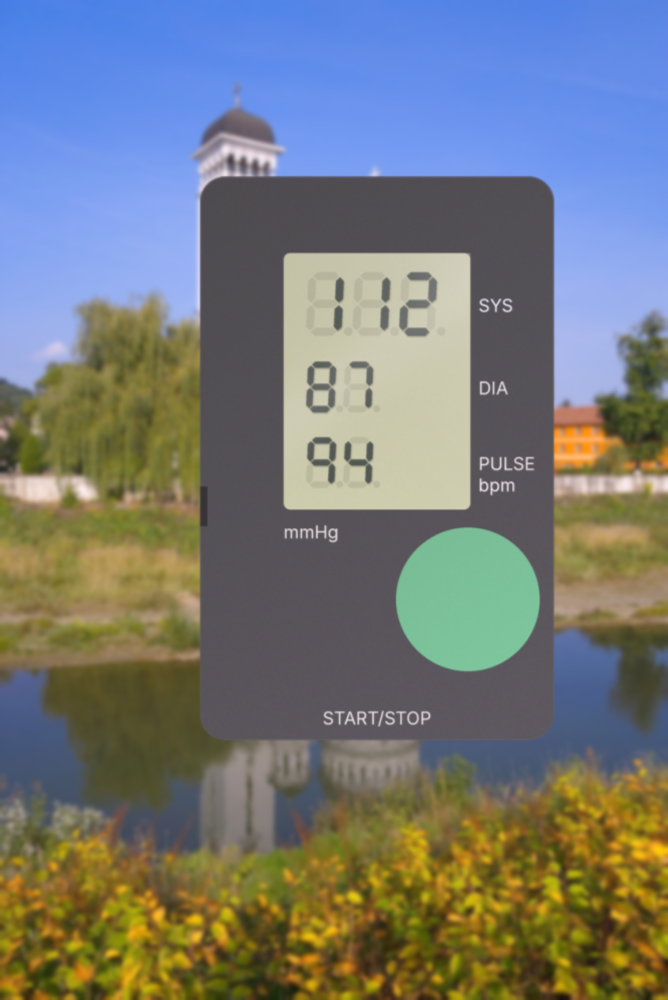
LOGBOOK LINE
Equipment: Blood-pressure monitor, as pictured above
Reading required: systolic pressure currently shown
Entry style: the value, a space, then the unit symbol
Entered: 112 mmHg
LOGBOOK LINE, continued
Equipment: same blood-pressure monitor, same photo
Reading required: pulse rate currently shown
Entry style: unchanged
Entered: 94 bpm
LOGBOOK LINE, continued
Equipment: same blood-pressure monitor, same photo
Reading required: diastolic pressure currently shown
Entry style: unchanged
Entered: 87 mmHg
